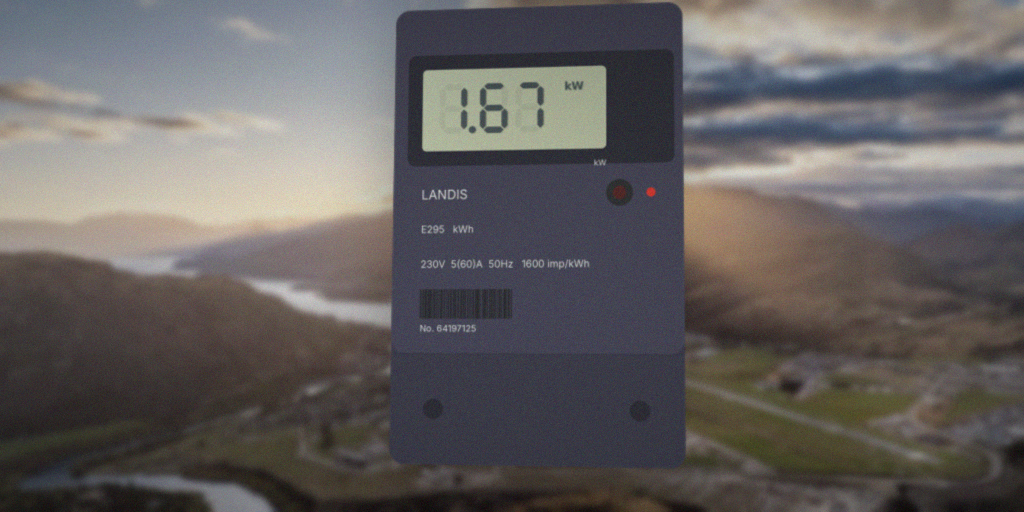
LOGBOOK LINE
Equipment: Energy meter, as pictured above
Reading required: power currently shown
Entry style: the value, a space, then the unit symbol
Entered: 1.67 kW
